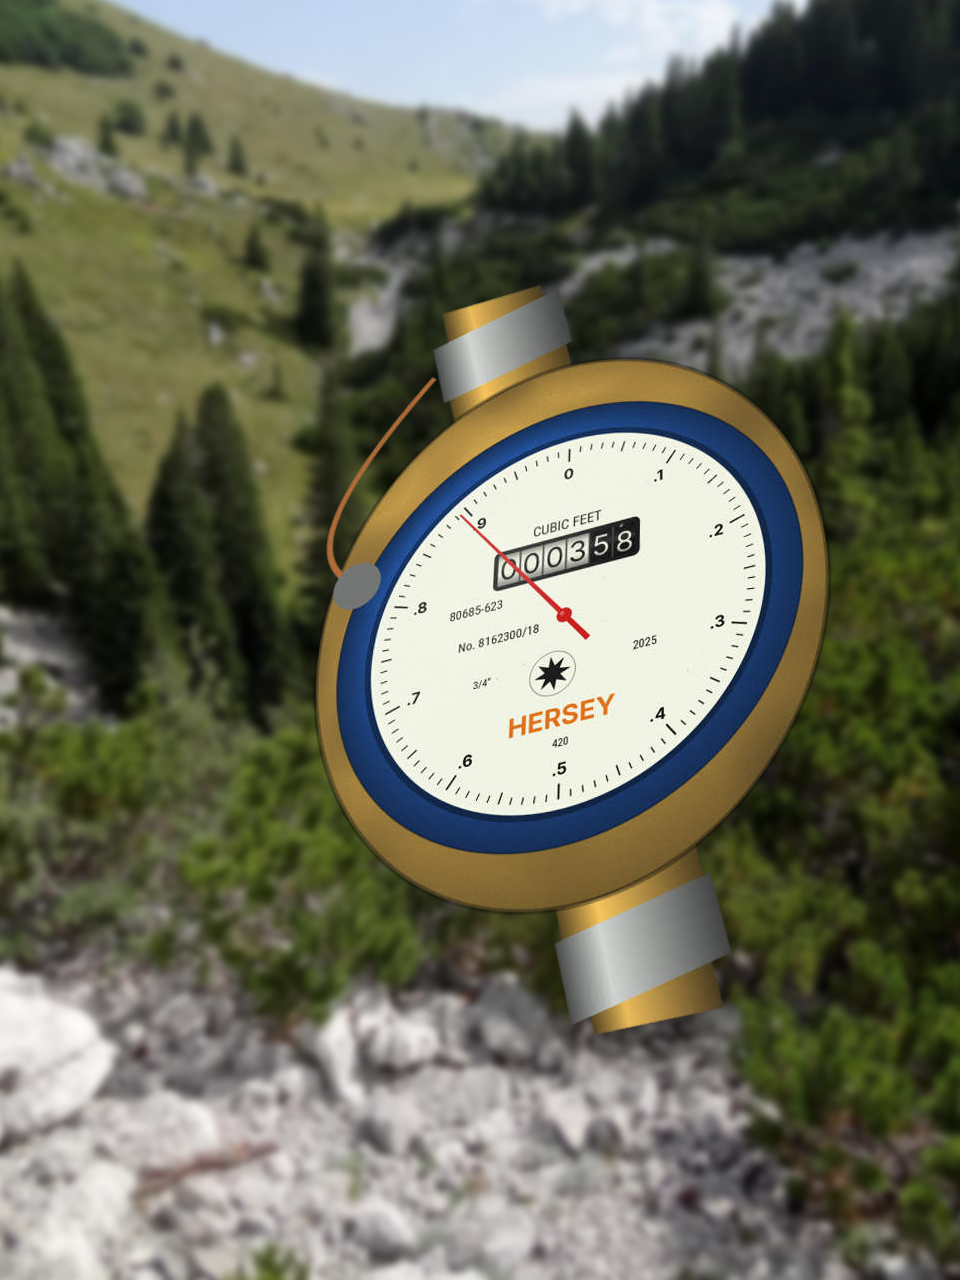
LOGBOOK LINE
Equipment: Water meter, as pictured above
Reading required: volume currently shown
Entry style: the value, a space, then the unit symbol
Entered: 357.89 ft³
